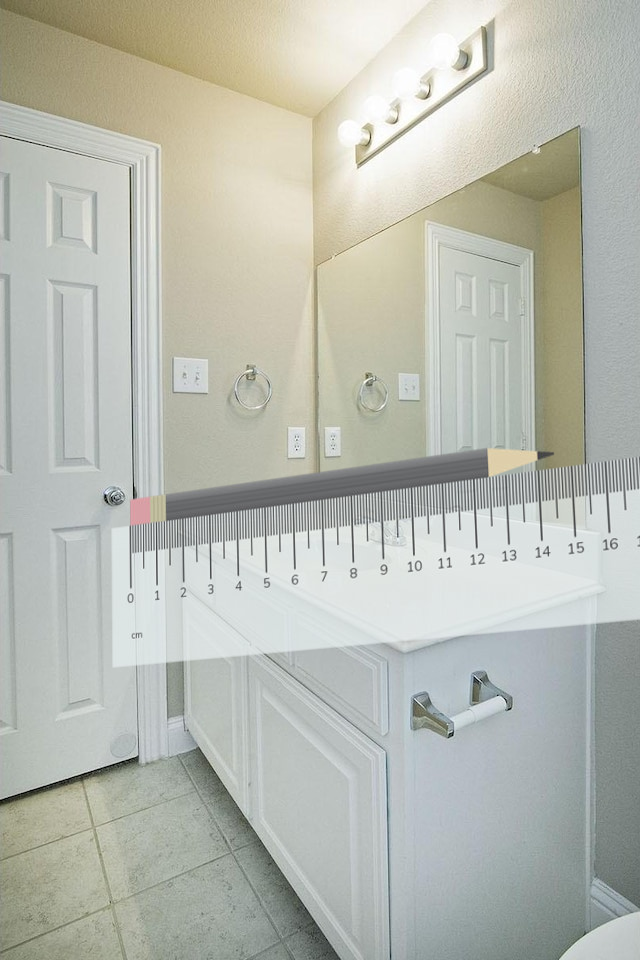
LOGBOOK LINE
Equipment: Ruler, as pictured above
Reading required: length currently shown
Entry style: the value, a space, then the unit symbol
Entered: 14.5 cm
